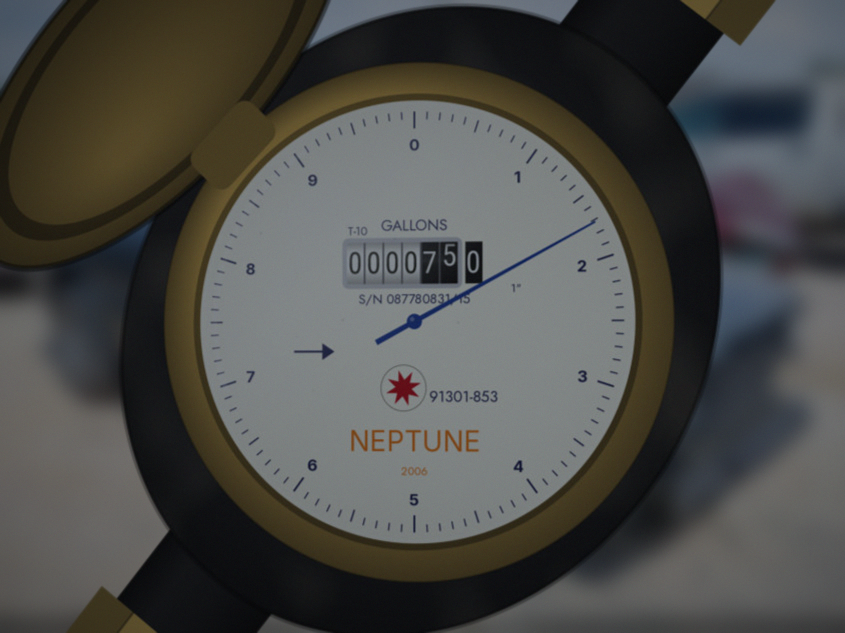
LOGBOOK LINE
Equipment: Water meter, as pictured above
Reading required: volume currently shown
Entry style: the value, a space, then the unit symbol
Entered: 751.7 gal
